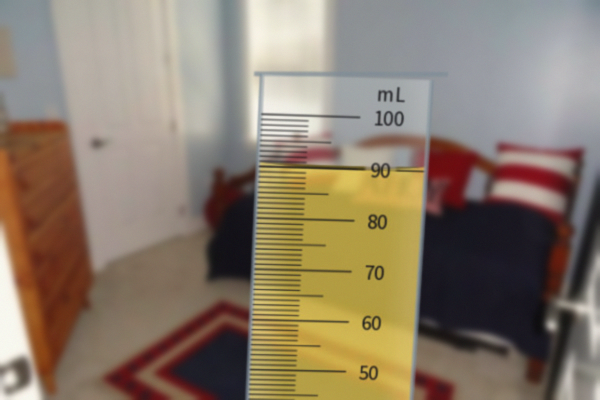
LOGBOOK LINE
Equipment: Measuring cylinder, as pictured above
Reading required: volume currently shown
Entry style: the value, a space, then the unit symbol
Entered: 90 mL
